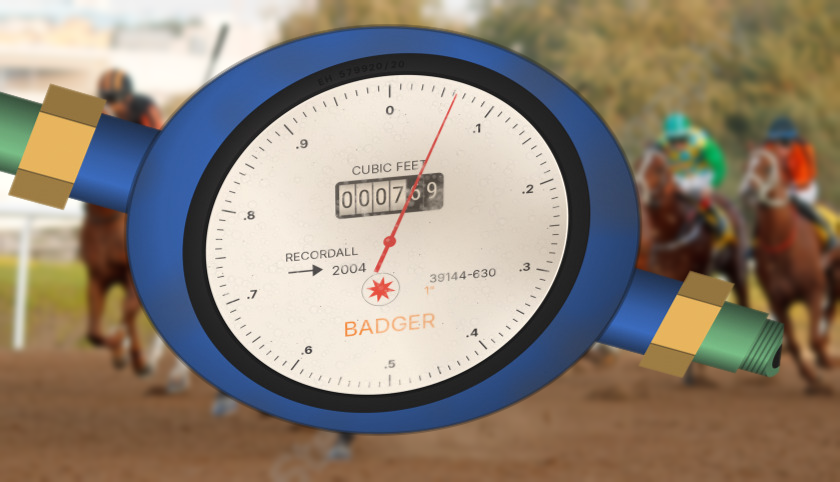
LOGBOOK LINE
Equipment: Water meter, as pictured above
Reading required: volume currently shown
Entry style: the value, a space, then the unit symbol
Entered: 769.06 ft³
